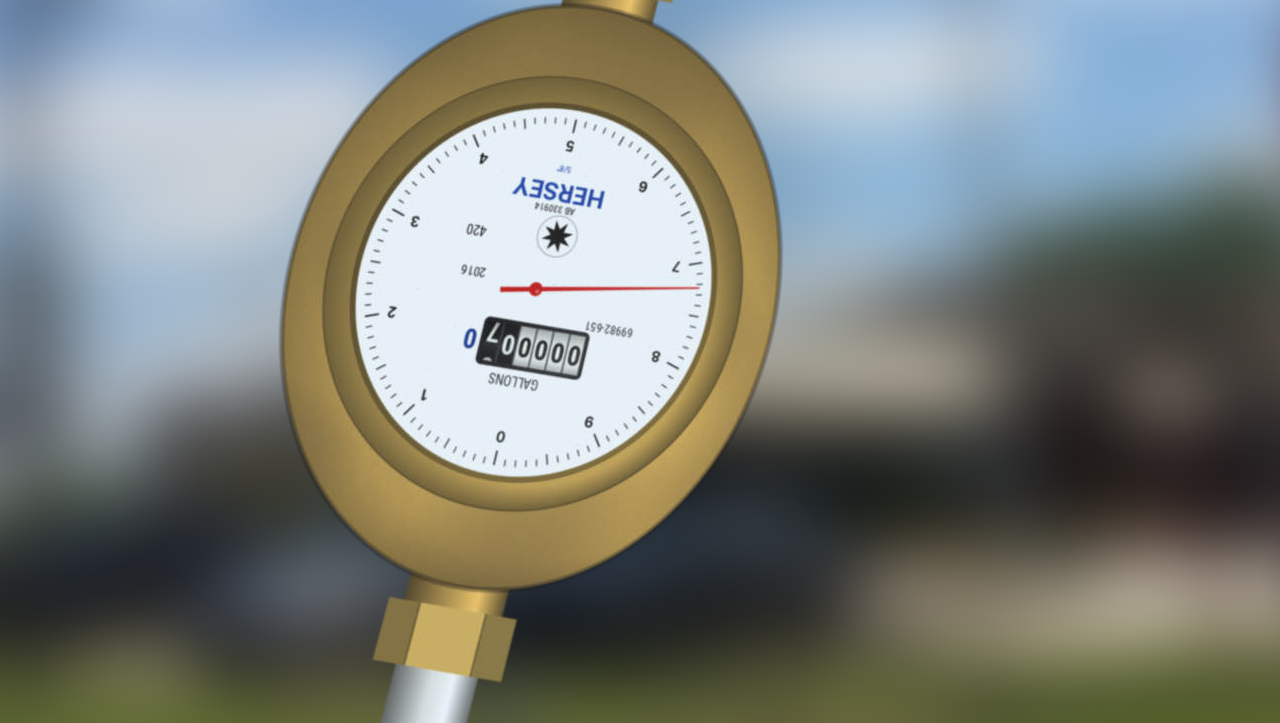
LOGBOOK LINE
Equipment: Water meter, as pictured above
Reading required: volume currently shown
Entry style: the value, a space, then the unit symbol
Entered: 67.2 gal
